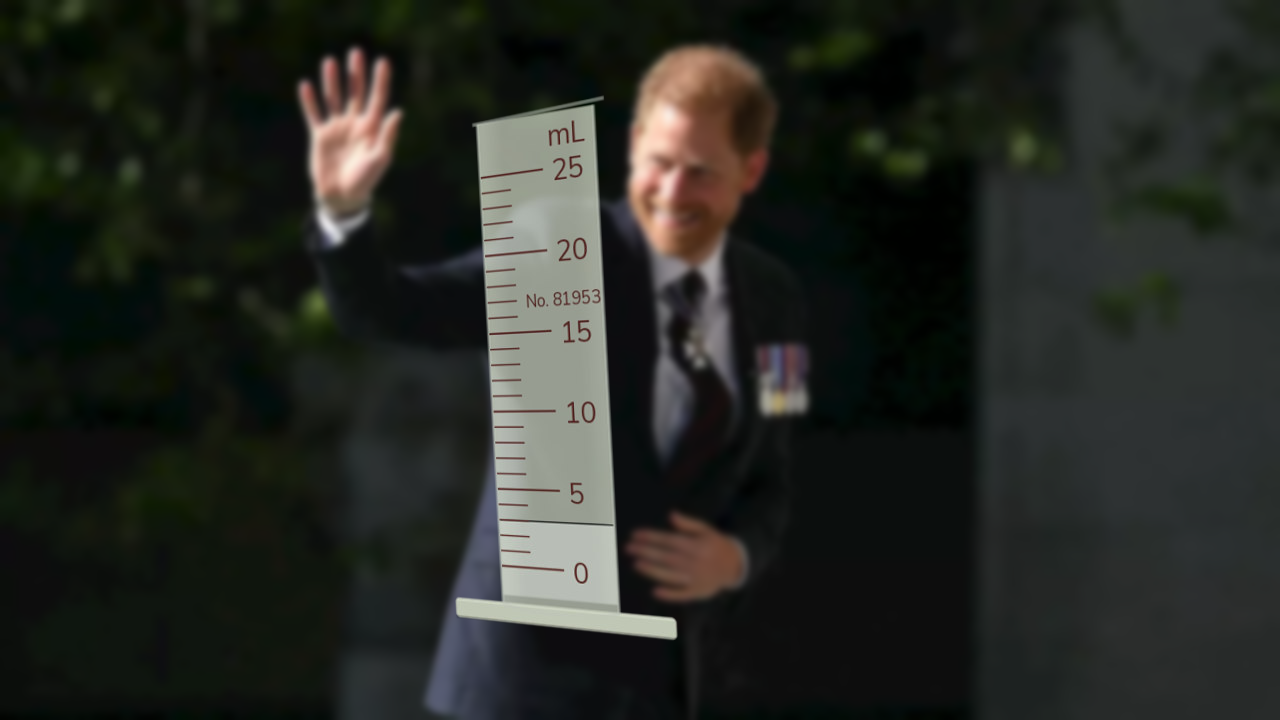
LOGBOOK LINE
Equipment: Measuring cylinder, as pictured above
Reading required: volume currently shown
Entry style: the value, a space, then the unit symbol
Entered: 3 mL
